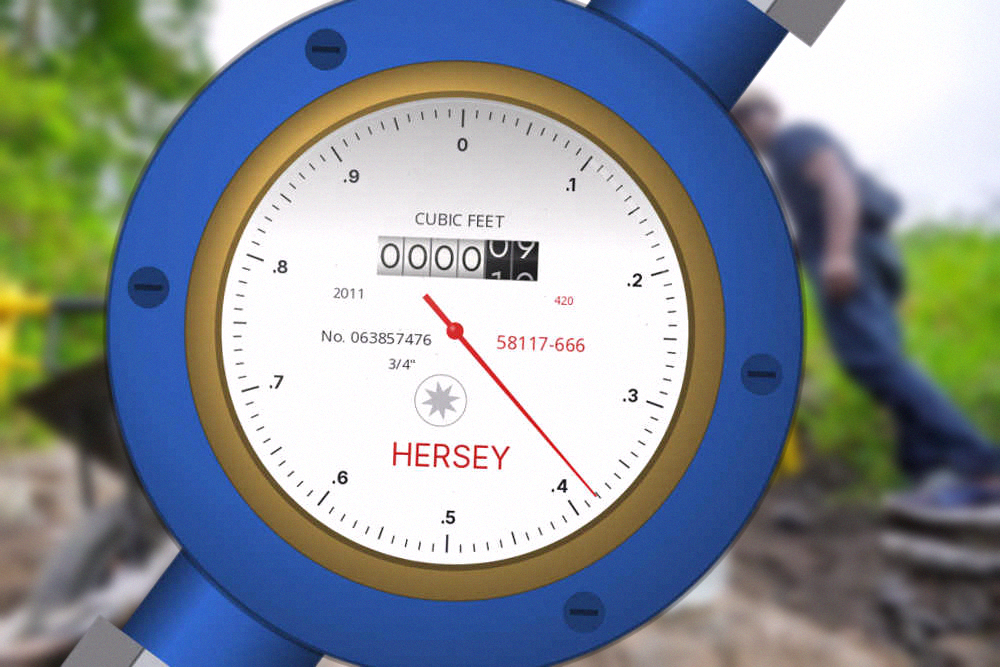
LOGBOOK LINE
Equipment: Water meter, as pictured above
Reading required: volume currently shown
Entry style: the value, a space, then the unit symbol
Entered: 9.38 ft³
